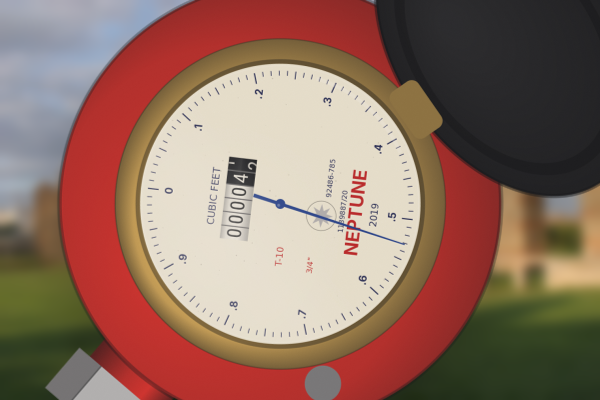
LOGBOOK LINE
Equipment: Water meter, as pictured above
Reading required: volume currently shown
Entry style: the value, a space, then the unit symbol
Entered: 41.53 ft³
